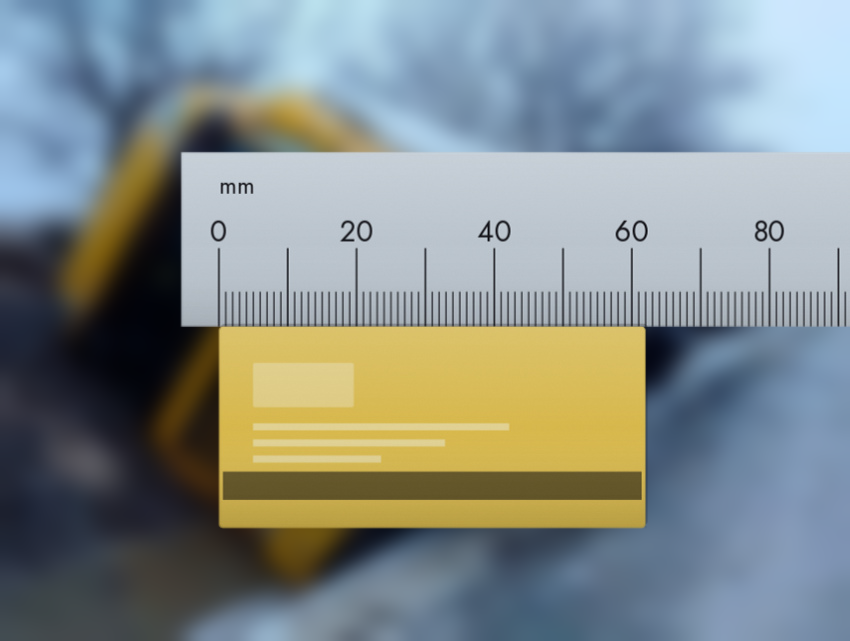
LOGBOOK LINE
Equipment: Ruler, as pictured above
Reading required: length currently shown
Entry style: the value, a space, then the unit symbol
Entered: 62 mm
